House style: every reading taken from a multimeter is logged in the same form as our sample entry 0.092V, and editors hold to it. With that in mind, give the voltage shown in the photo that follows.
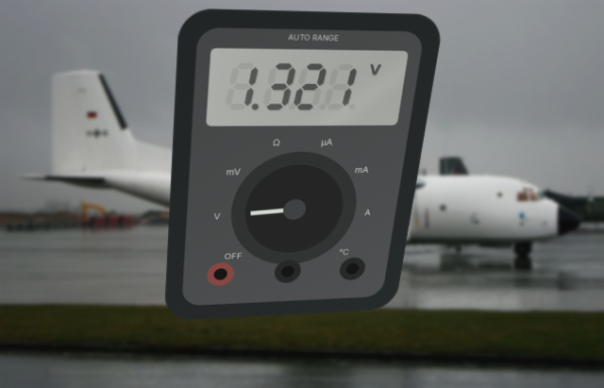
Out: 1.321V
